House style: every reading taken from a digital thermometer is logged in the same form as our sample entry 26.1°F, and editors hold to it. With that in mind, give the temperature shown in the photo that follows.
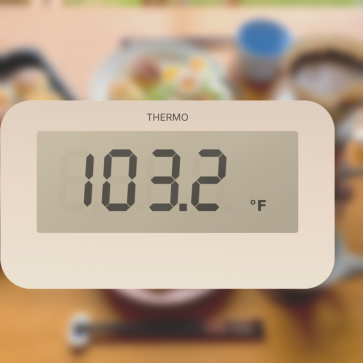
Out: 103.2°F
